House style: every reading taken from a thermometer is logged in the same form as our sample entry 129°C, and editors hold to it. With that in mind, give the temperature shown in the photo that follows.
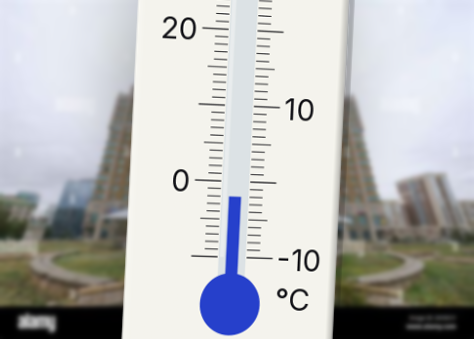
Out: -2°C
